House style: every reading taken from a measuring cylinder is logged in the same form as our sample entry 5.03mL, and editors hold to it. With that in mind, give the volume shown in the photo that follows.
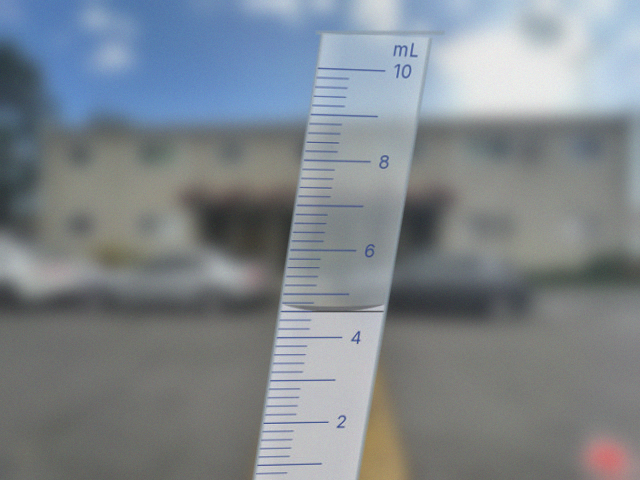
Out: 4.6mL
